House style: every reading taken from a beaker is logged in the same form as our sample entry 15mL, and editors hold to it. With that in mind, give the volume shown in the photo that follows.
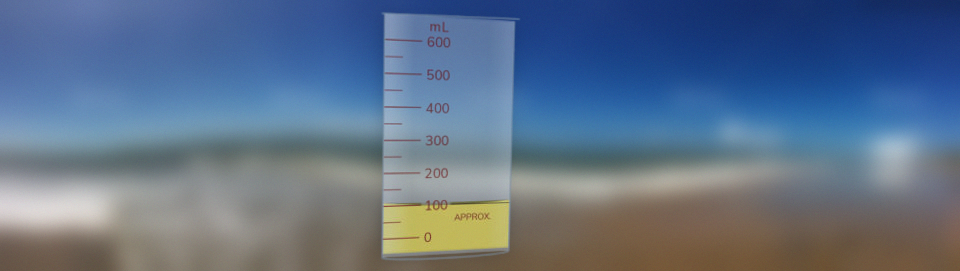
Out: 100mL
